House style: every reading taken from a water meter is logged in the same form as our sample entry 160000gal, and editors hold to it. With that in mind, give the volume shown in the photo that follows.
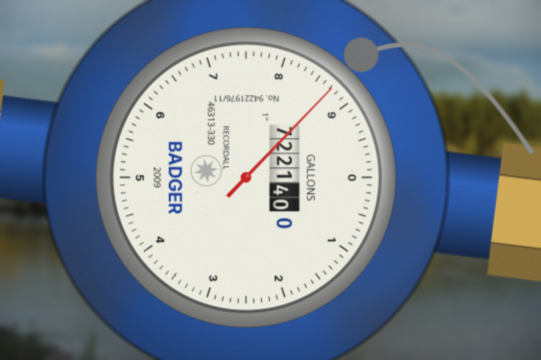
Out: 7221398.7gal
